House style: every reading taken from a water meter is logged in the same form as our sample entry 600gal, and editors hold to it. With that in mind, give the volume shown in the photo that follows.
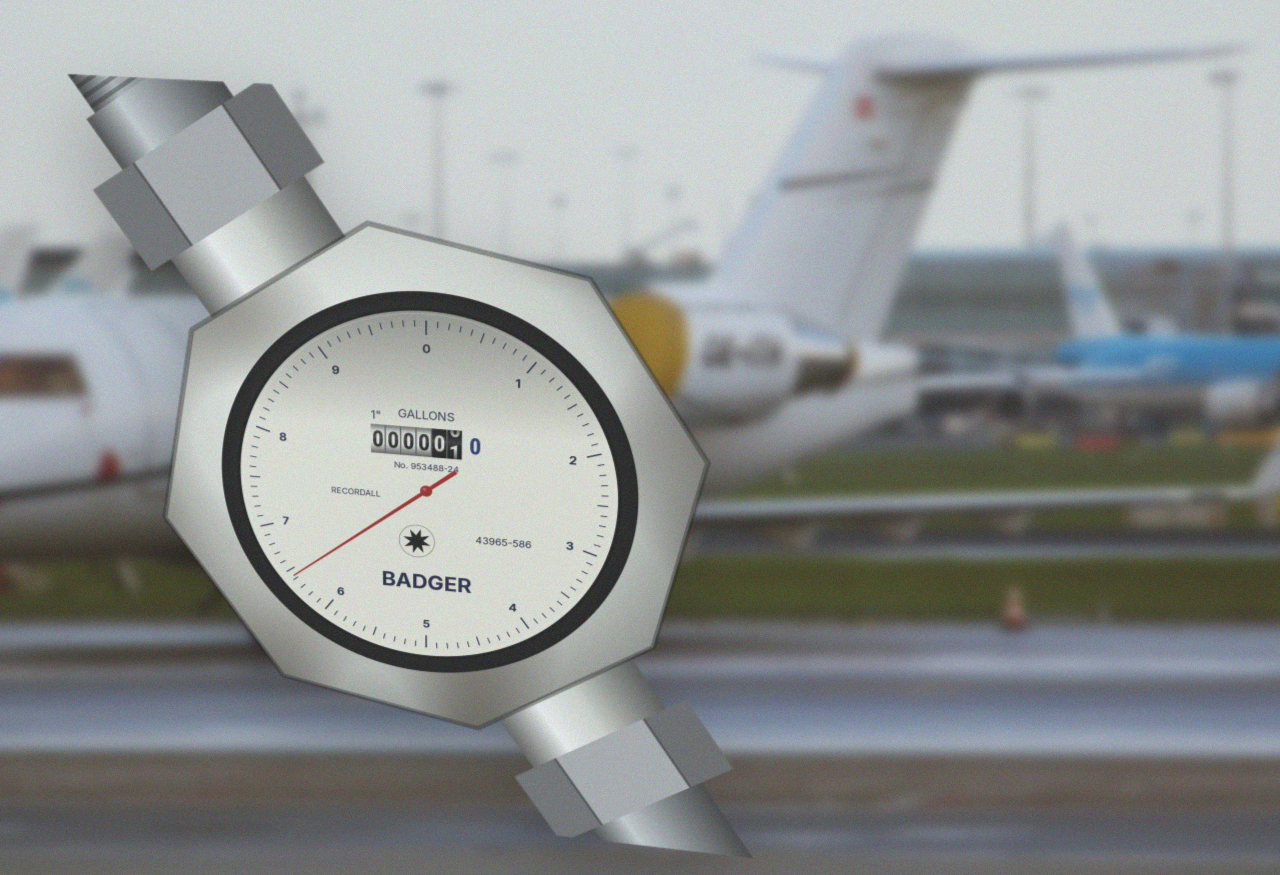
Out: 6.4gal
